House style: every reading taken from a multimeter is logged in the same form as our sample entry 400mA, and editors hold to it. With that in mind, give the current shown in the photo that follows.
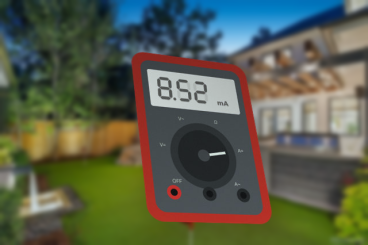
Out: 8.52mA
